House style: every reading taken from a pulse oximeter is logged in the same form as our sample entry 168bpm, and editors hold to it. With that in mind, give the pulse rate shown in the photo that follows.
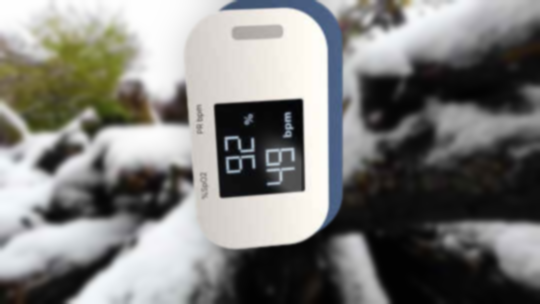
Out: 49bpm
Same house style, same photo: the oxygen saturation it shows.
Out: 92%
